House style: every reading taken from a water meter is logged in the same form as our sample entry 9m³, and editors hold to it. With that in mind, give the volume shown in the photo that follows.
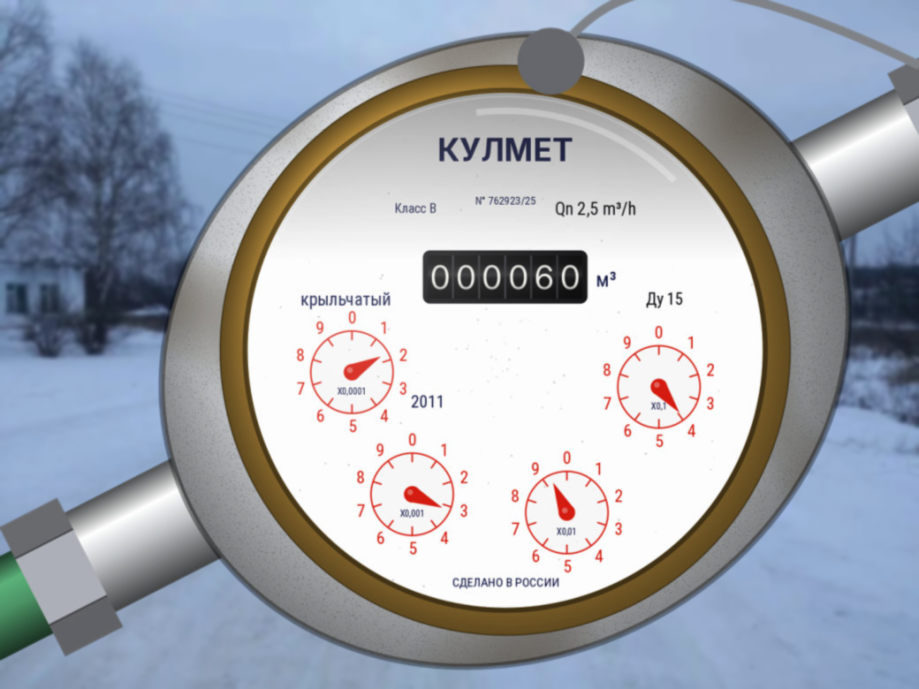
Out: 60.3931m³
